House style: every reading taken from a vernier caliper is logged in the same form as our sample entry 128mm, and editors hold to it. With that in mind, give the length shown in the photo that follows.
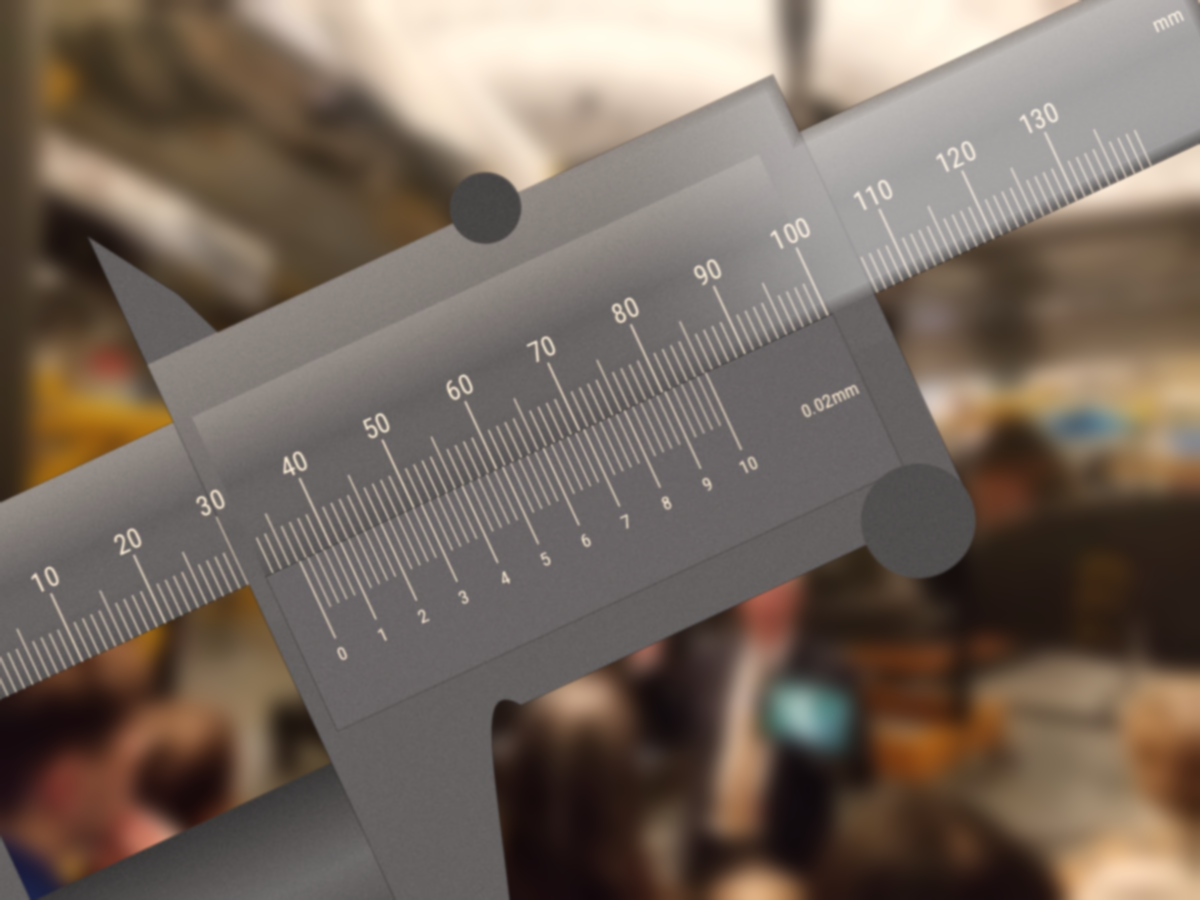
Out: 36.2mm
